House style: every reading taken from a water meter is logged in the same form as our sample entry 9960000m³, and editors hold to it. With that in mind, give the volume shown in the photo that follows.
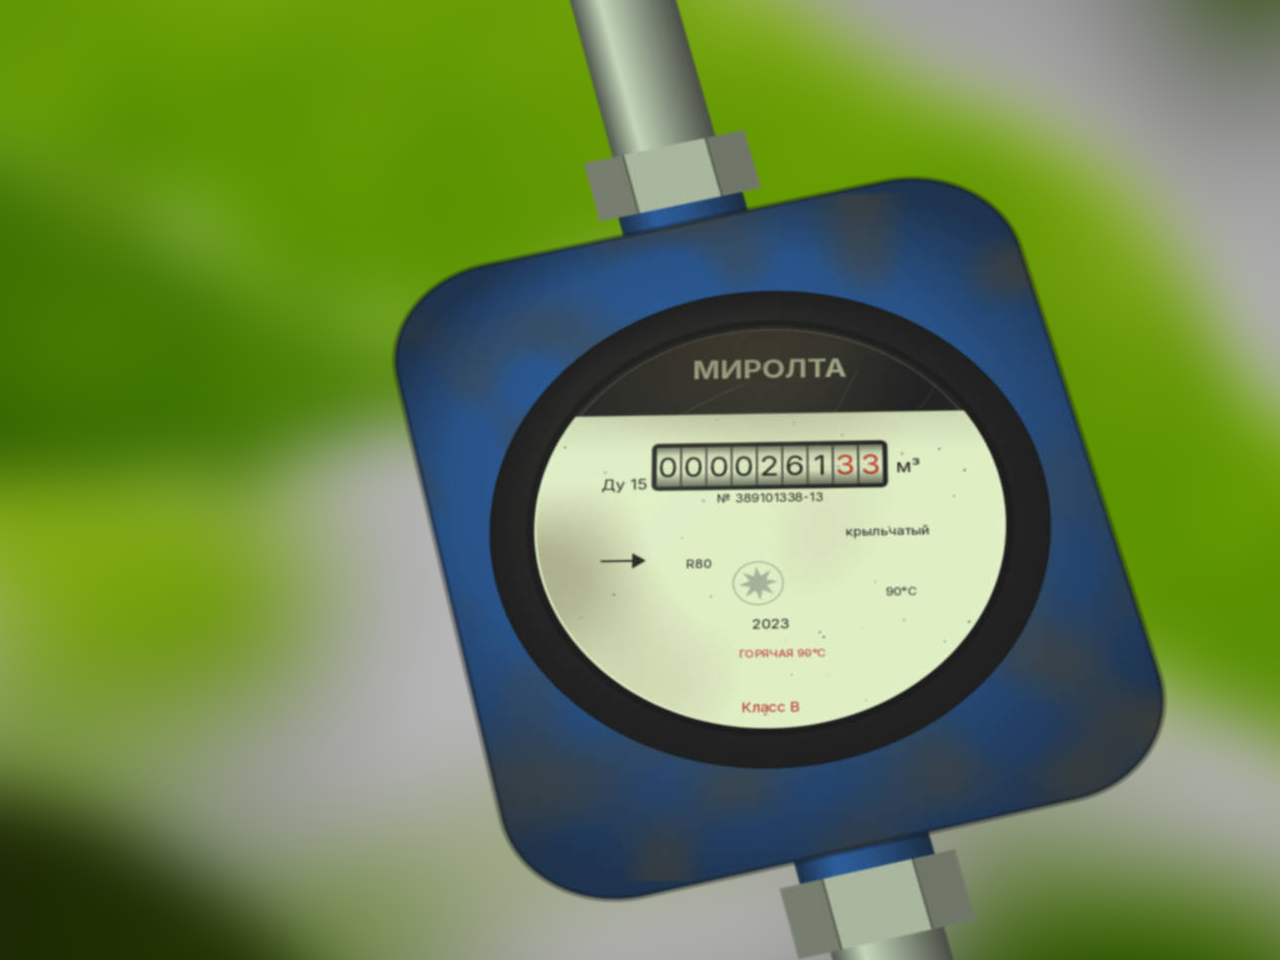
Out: 261.33m³
